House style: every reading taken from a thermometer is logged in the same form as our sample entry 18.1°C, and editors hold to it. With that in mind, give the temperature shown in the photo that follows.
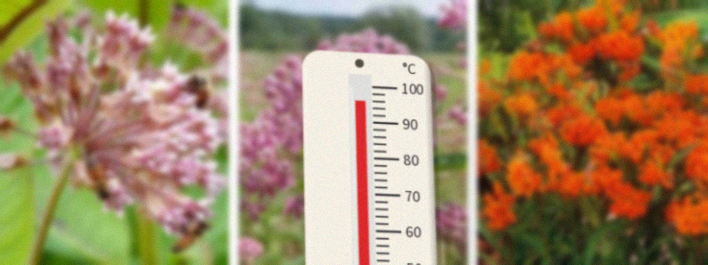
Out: 96°C
